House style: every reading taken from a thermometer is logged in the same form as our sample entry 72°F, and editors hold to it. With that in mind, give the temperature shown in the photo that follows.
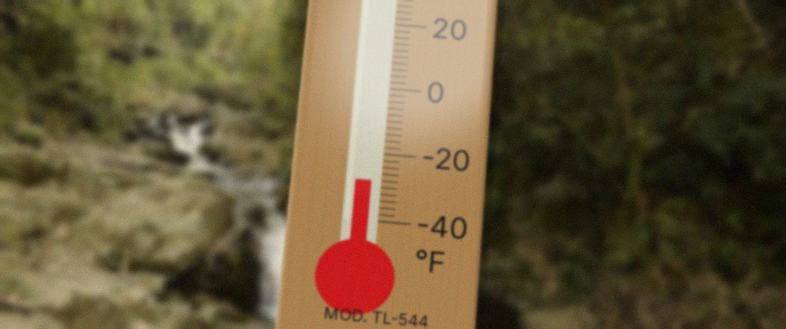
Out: -28°F
